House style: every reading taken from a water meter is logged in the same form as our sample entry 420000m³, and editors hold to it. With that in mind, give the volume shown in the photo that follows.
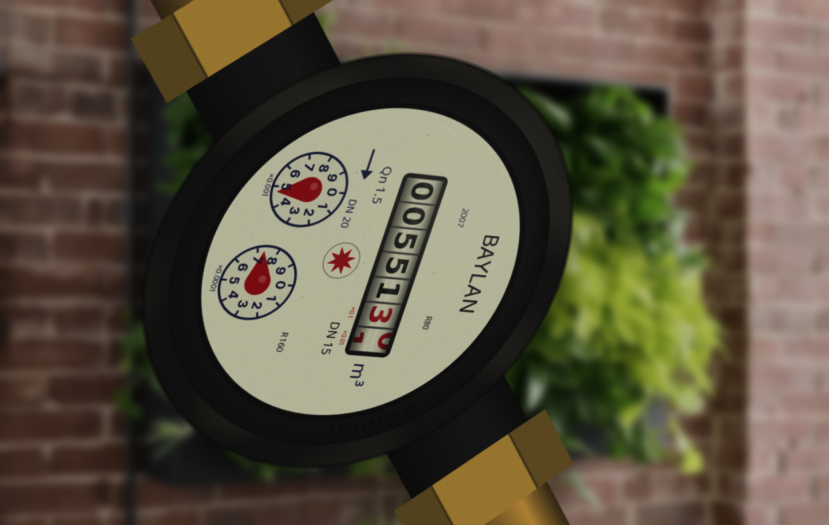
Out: 551.3047m³
